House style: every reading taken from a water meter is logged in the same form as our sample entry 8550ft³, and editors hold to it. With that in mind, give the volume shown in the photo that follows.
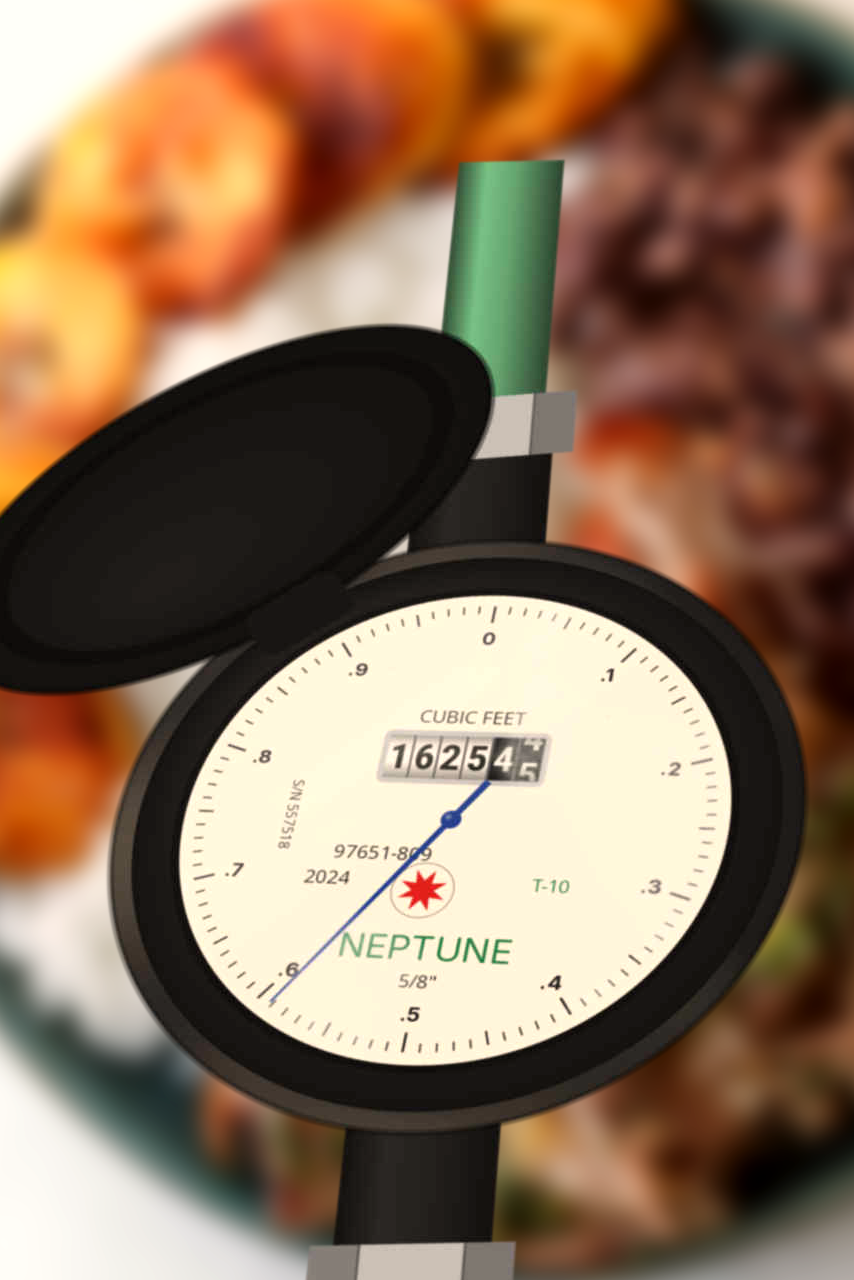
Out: 162544.59ft³
